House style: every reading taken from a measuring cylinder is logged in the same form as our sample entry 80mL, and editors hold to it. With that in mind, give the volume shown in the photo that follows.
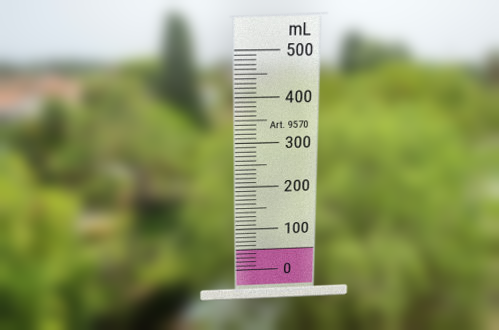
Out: 50mL
